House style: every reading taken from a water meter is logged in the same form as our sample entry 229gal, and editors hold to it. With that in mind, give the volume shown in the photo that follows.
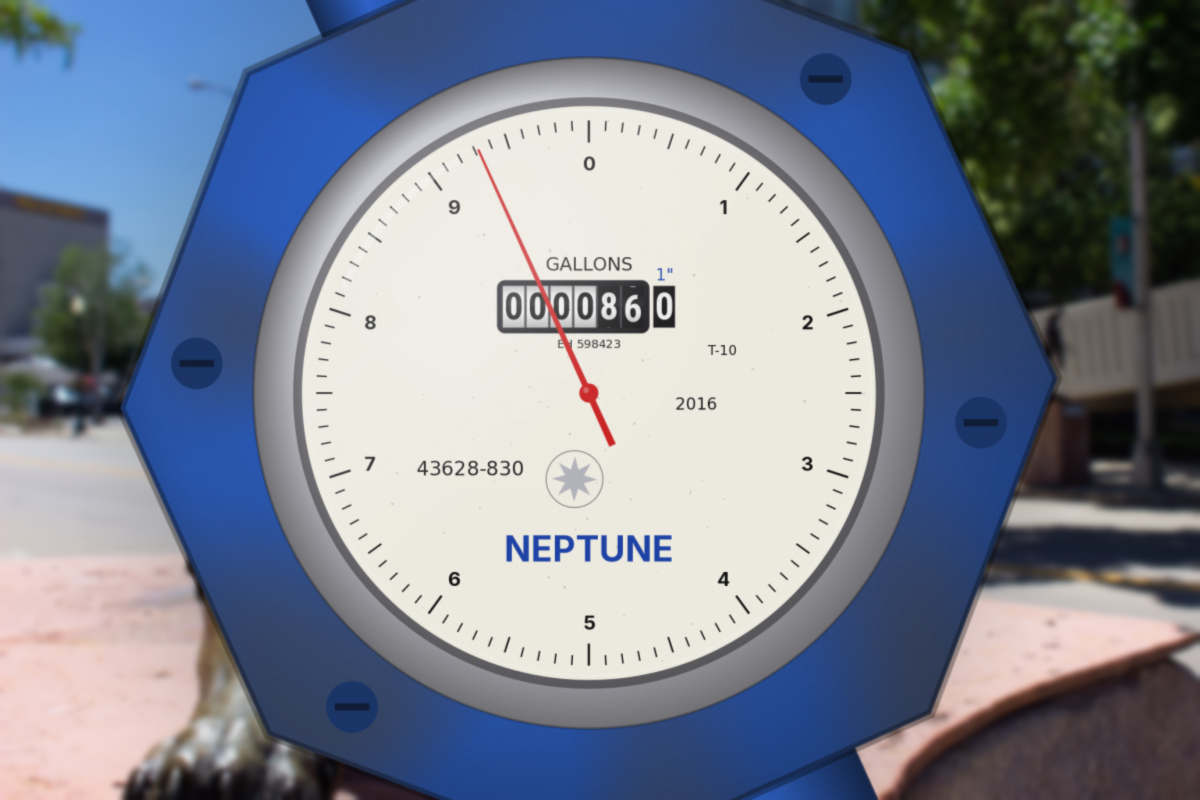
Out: 859.3gal
